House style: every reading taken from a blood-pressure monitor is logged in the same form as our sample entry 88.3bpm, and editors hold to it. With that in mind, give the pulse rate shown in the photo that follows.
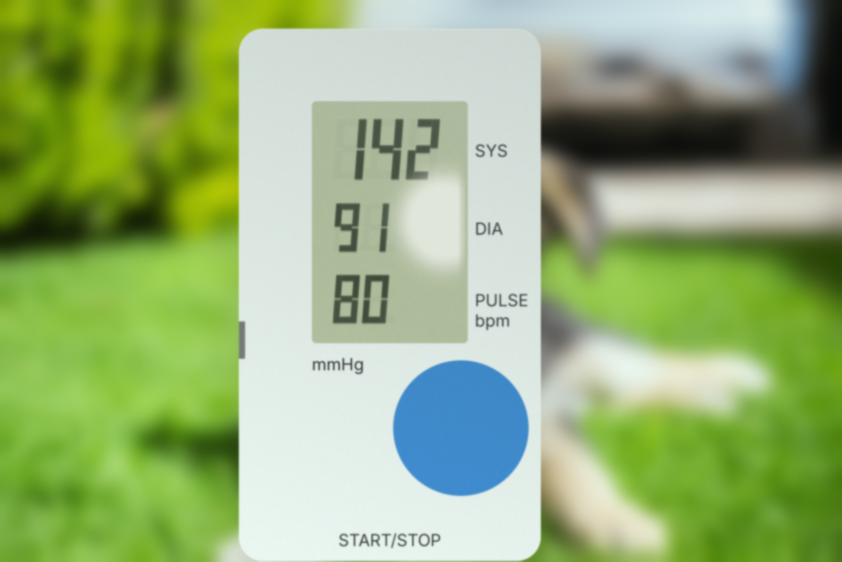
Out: 80bpm
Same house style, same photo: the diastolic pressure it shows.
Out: 91mmHg
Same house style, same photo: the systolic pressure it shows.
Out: 142mmHg
